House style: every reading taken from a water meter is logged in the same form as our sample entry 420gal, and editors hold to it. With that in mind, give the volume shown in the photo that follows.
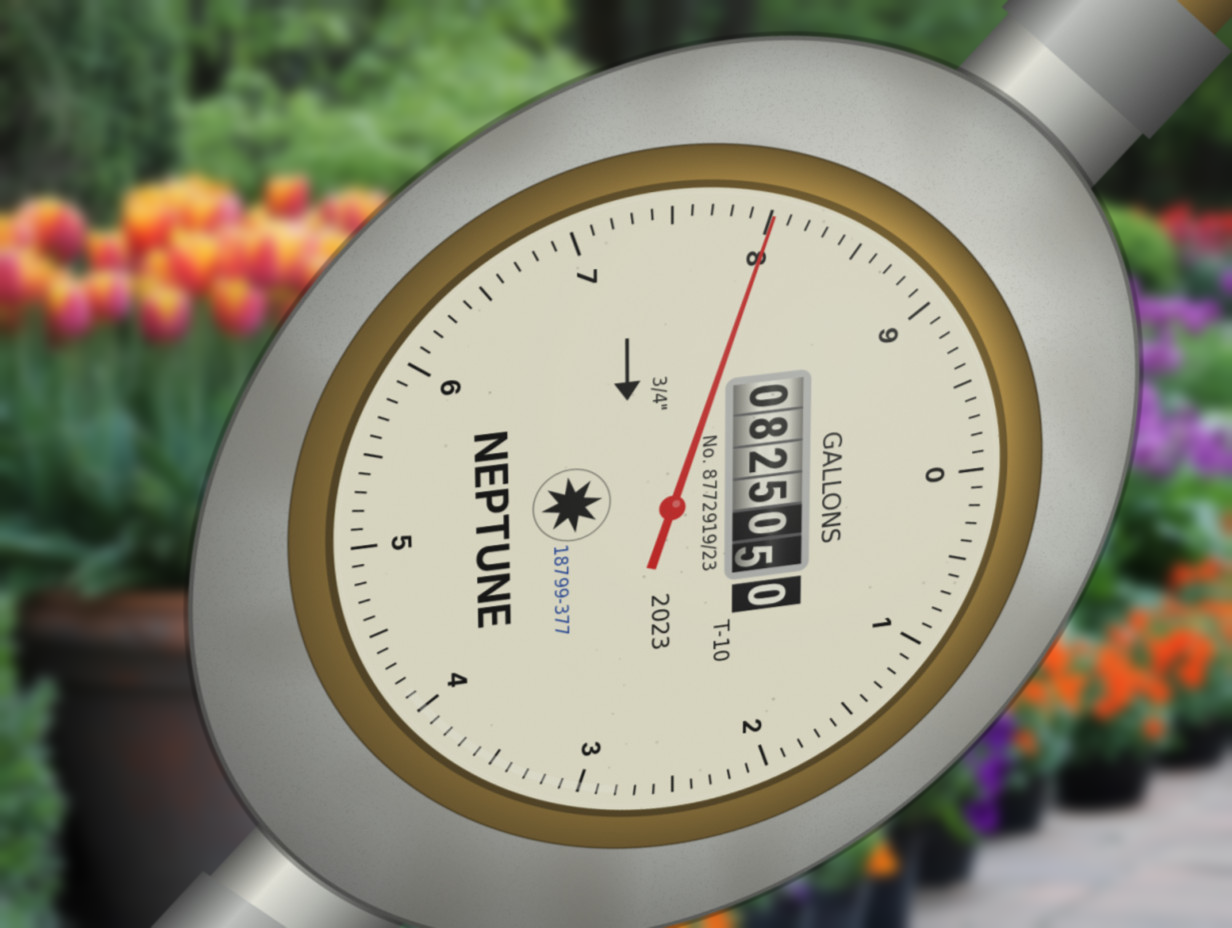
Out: 825048.0gal
